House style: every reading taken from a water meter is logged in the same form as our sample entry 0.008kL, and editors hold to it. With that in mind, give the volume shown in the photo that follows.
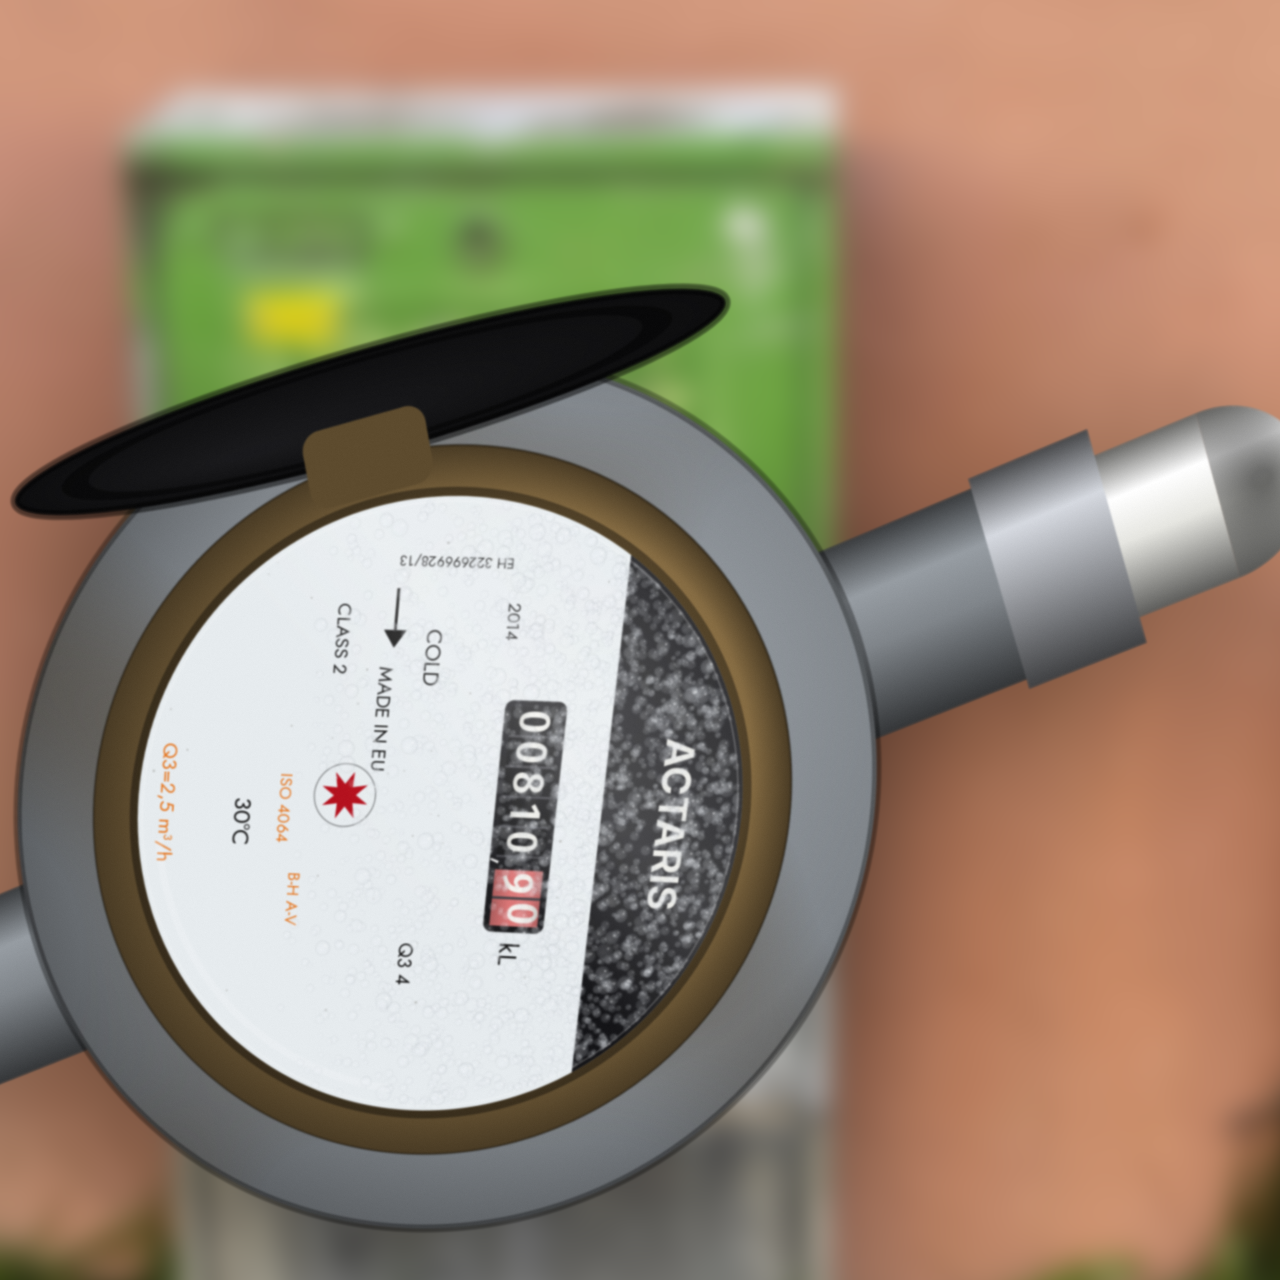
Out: 810.90kL
